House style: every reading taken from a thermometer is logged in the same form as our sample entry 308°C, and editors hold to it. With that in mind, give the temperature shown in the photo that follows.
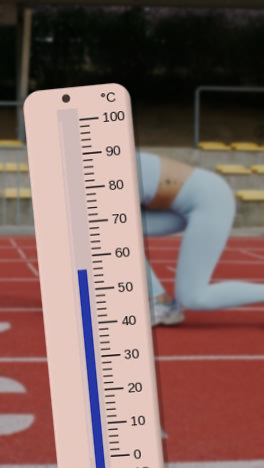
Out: 56°C
